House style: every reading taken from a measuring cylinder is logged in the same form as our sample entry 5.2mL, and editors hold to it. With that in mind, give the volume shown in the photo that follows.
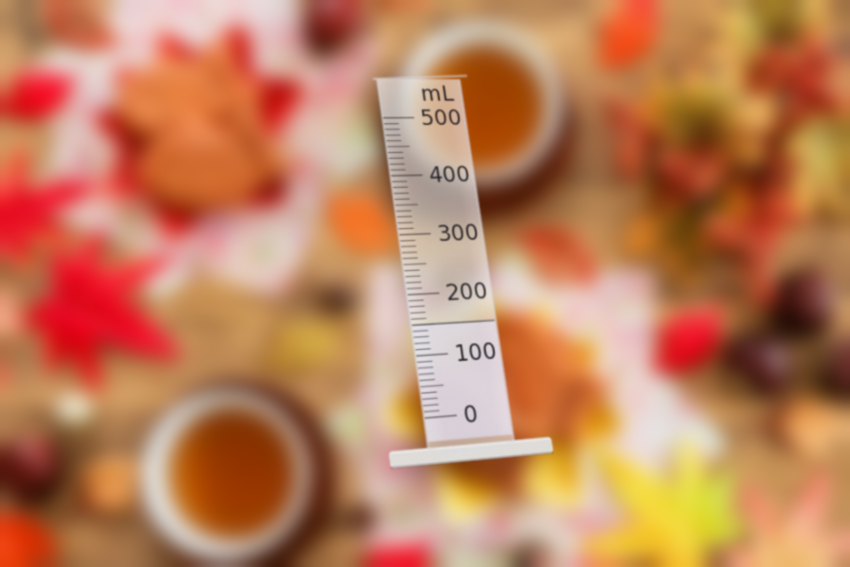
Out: 150mL
